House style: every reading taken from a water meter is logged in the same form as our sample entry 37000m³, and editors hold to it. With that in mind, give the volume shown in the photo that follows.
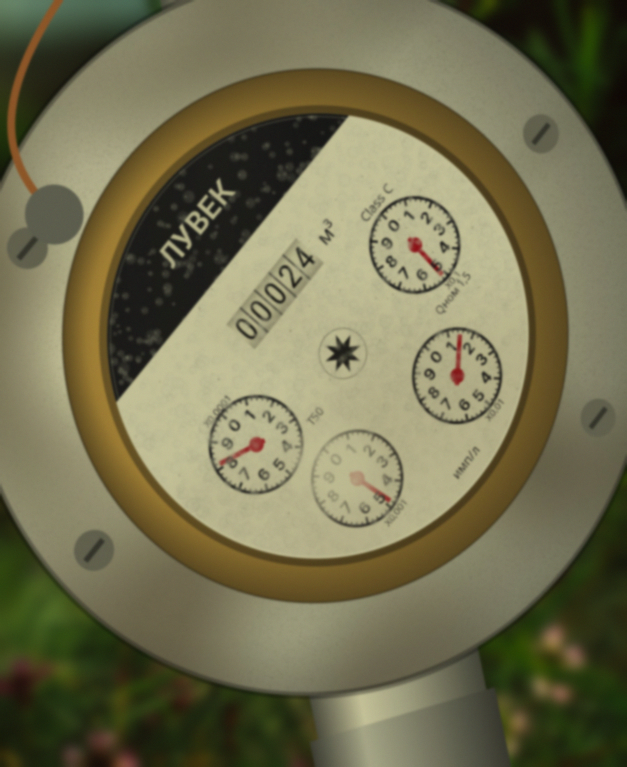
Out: 24.5148m³
